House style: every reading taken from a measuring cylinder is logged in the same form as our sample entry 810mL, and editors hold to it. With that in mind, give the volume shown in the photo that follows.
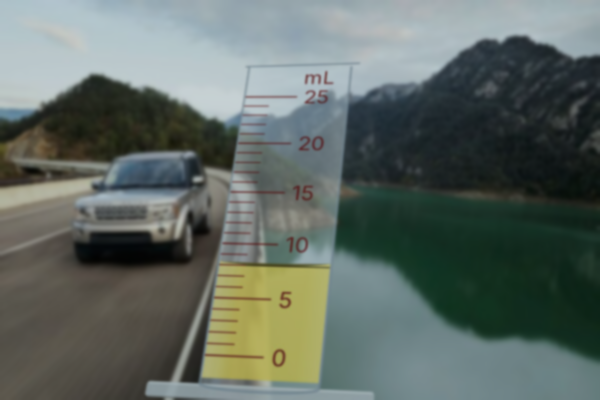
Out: 8mL
